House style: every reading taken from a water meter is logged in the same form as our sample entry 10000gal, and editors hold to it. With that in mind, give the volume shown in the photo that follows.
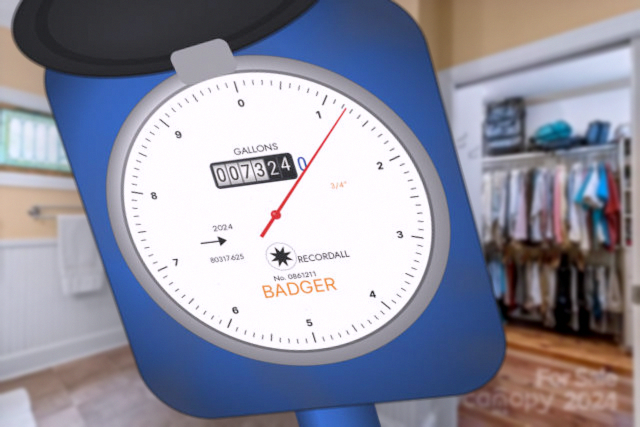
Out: 73241.2gal
